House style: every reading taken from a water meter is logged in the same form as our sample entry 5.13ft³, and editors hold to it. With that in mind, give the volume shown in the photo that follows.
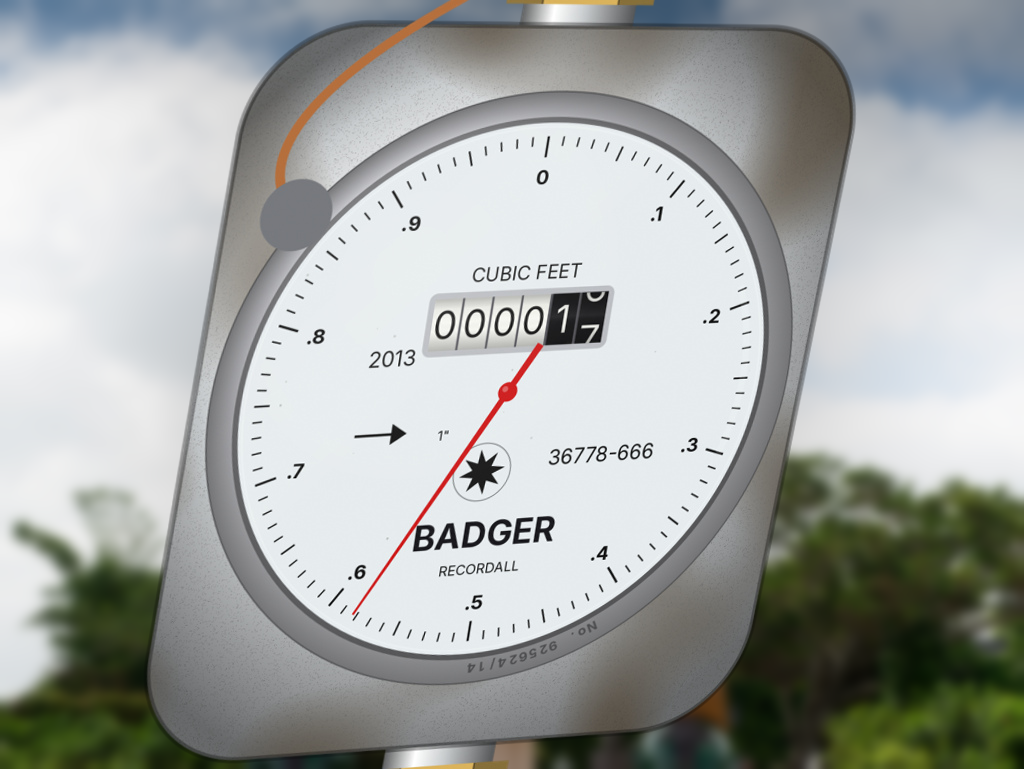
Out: 16.58ft³
